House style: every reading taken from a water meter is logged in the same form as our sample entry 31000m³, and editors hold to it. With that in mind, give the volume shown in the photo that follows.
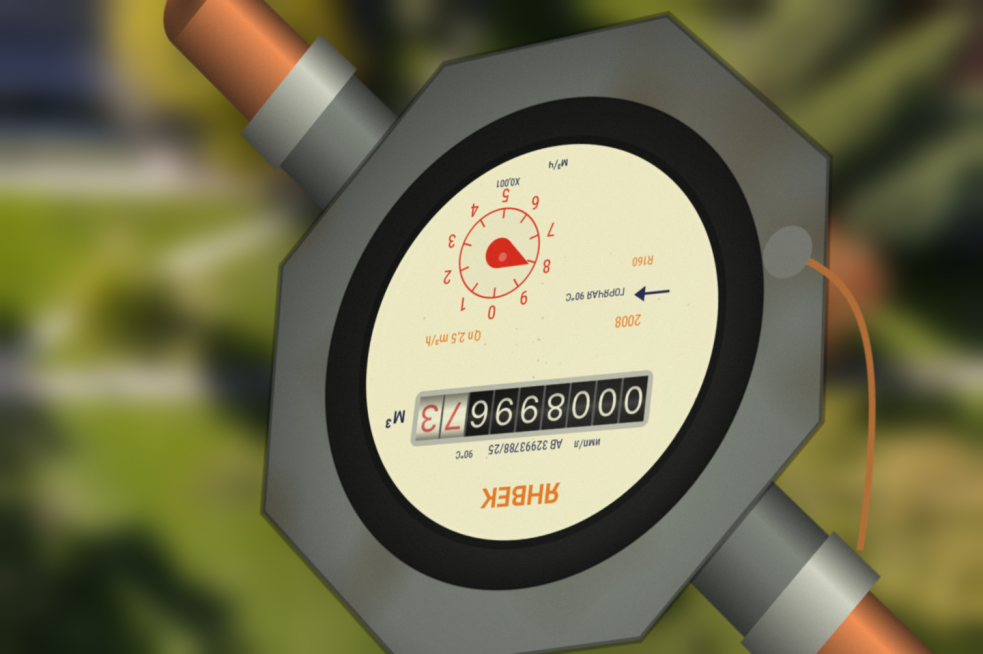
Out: 8996.738m³
